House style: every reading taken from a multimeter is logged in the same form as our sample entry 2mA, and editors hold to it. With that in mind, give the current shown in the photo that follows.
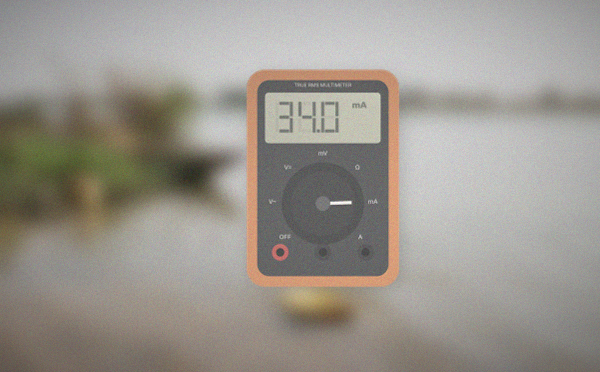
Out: 34.0mA
